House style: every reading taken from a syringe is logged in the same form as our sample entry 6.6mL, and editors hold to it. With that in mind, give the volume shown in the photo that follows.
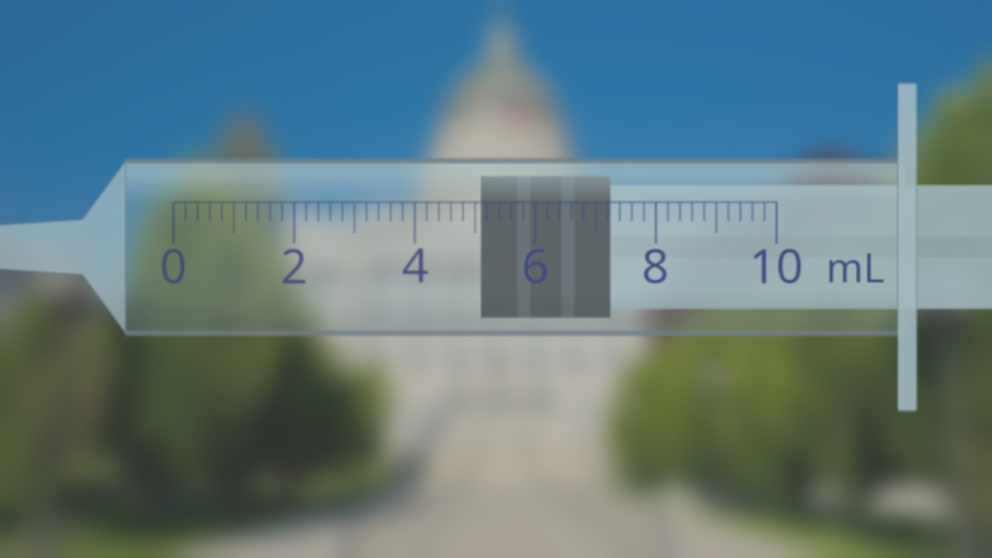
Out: 5.1mL
